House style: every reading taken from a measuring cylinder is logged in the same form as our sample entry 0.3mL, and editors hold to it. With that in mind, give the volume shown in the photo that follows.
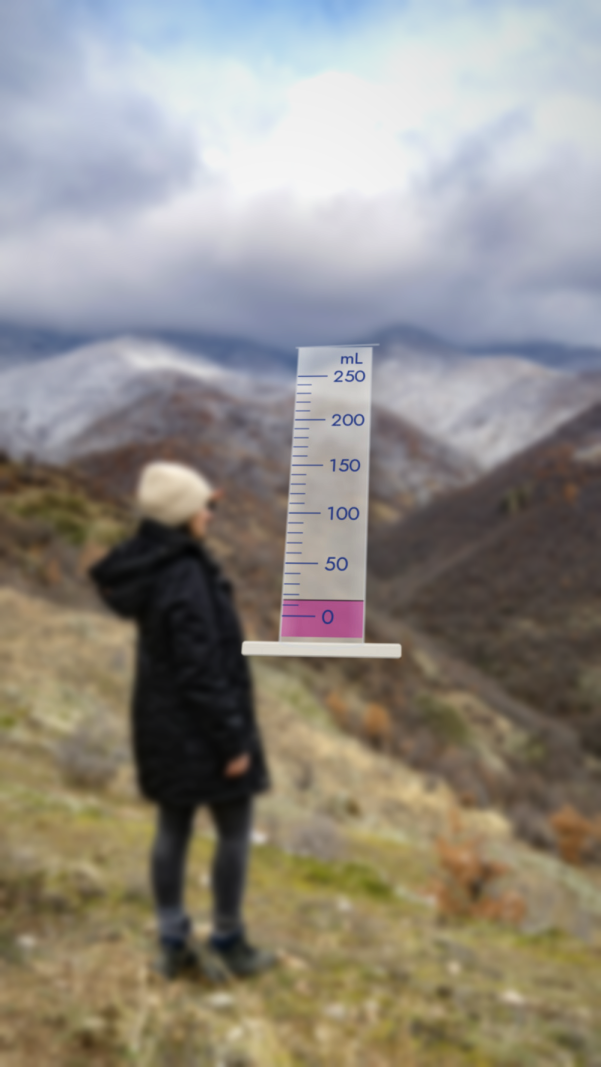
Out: 15mL
